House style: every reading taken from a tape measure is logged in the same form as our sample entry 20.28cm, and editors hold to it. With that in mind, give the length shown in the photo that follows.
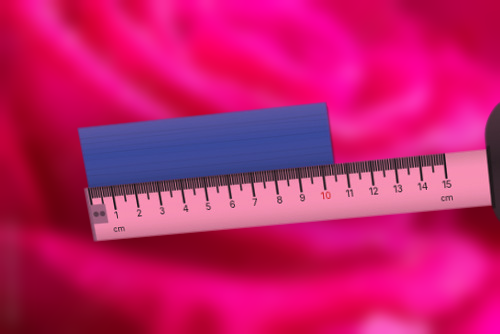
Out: 10.5cm
